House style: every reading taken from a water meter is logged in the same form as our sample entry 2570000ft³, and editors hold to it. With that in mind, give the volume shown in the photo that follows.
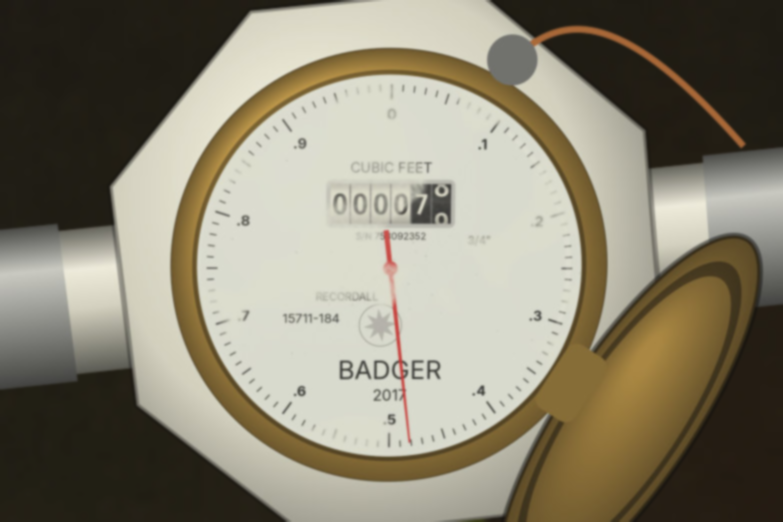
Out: 78.48ft³
